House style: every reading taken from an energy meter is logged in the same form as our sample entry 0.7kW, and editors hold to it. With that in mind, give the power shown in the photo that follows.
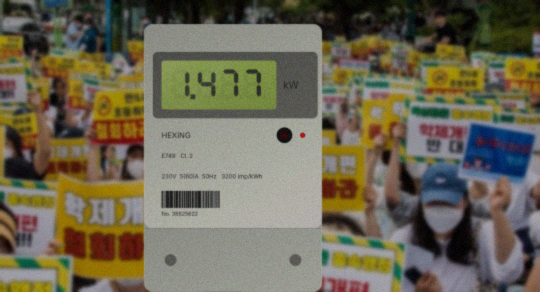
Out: 1.477kW
